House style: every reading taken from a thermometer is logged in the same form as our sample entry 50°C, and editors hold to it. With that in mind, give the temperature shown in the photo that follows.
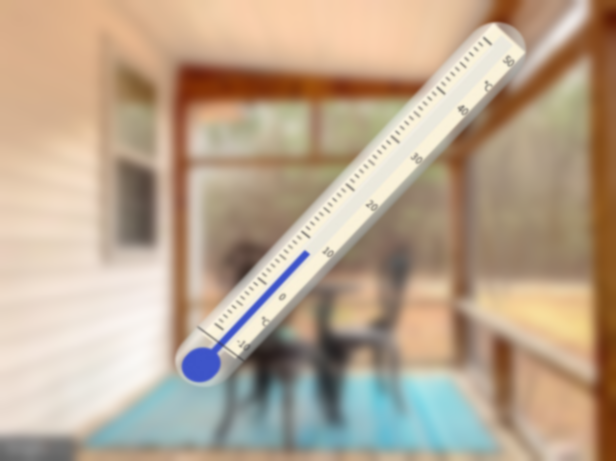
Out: 8°C
